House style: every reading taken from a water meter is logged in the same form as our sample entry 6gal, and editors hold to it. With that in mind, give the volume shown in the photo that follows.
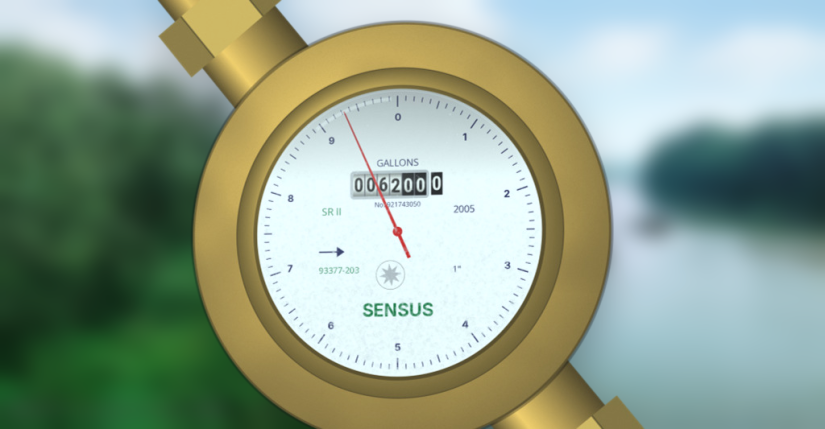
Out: 61999.3gal
